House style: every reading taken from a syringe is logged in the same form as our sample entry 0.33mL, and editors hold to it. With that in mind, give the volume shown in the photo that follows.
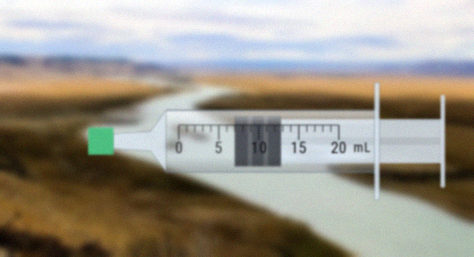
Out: 7mL
